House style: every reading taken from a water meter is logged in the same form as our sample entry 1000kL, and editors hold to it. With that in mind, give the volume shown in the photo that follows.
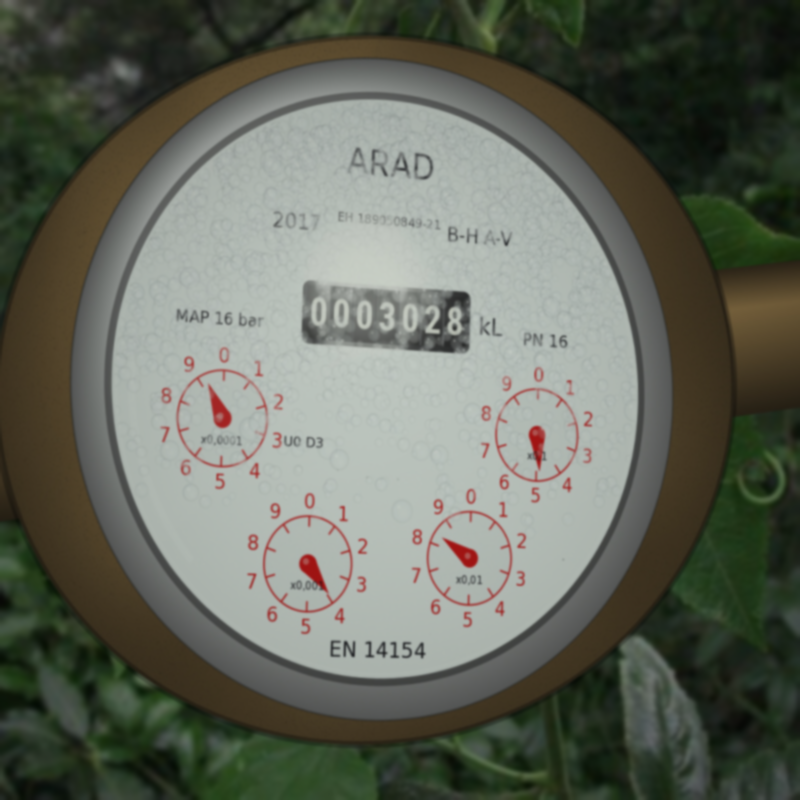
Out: 3028.4839kL
